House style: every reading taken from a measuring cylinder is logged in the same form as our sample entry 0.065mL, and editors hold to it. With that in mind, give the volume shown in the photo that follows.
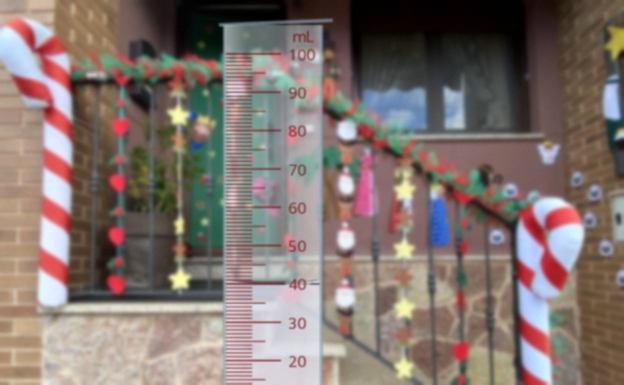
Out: 40mL
